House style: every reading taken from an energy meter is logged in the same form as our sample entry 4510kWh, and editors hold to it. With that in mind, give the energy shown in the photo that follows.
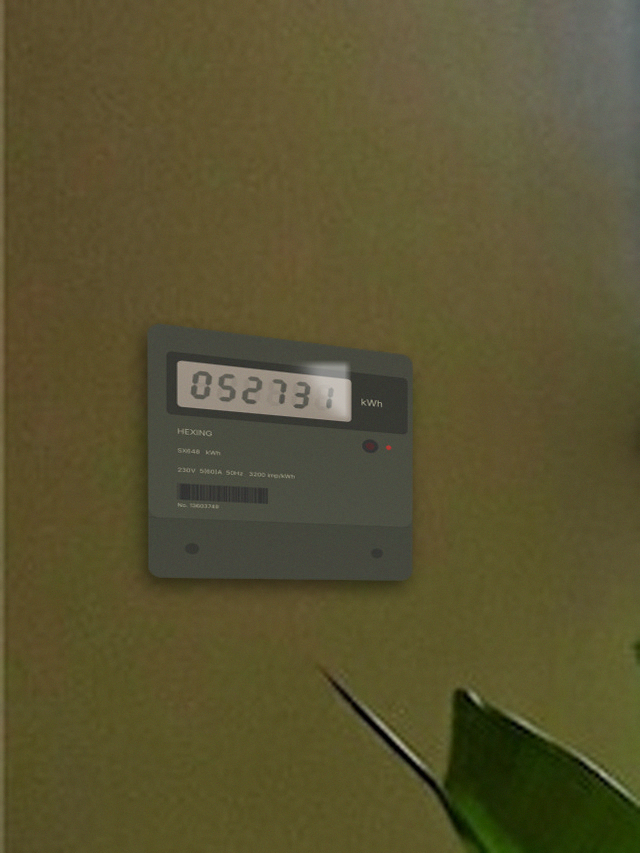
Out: 52731kWh
